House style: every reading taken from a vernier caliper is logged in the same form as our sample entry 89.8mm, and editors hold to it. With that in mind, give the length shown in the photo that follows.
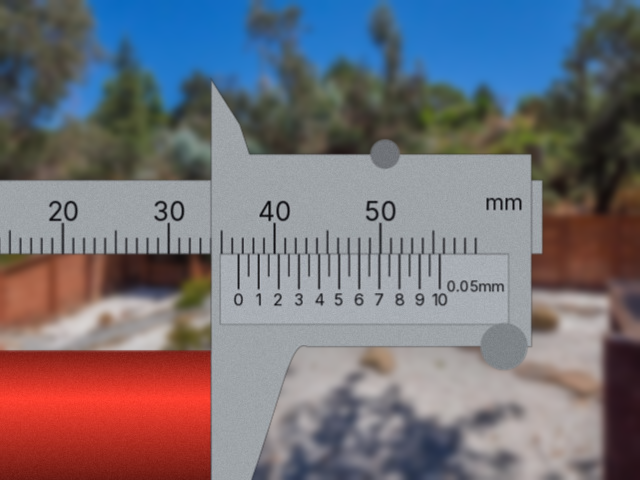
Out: 36.6mm
